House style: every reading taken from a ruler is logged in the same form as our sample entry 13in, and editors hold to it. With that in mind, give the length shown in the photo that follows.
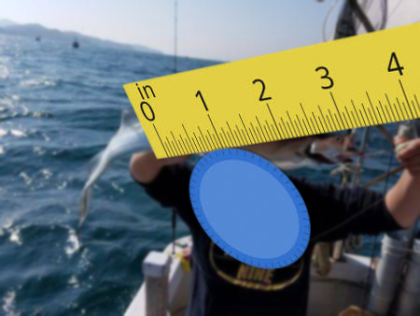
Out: 1.9375in
